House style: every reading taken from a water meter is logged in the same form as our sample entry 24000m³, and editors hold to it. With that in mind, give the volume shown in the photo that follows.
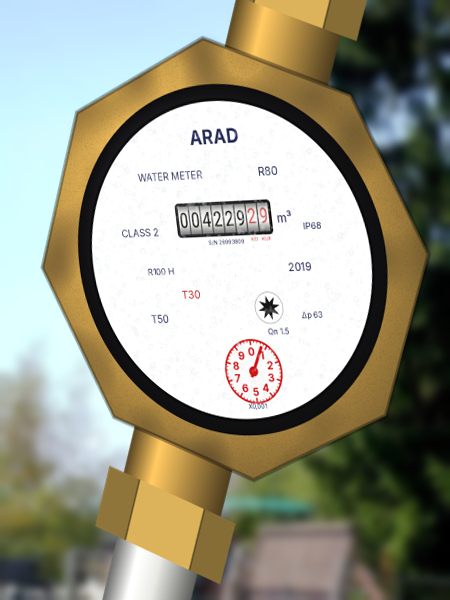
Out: 4229.290m³
